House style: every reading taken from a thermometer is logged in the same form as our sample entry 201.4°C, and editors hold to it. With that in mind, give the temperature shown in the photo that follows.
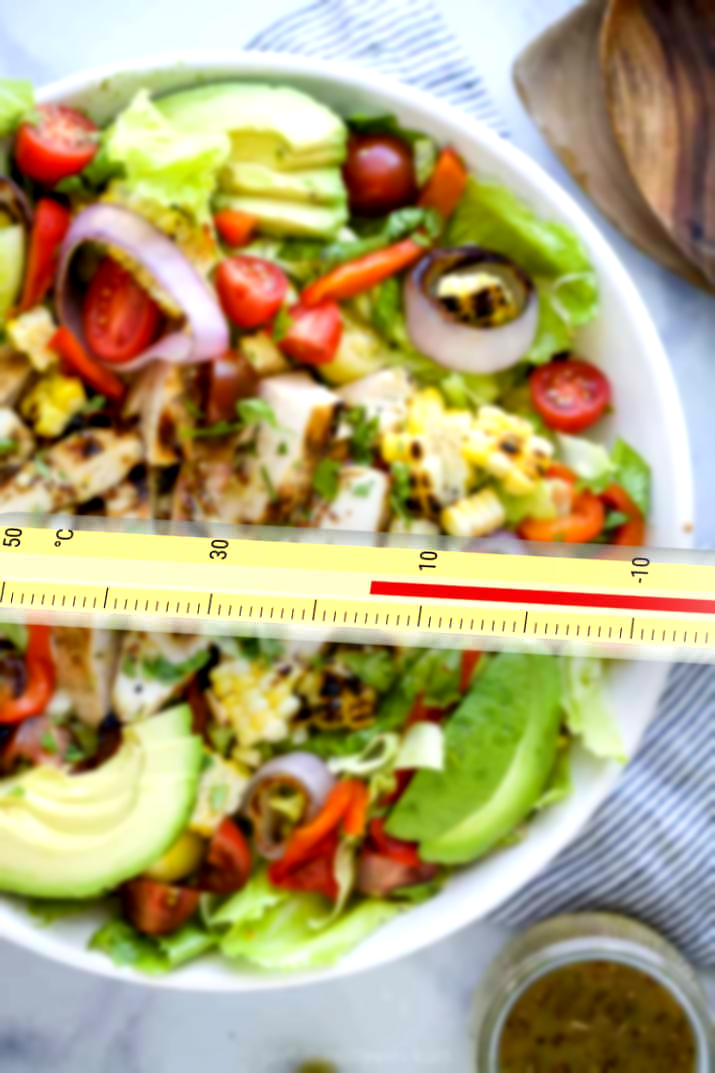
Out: 15°C
